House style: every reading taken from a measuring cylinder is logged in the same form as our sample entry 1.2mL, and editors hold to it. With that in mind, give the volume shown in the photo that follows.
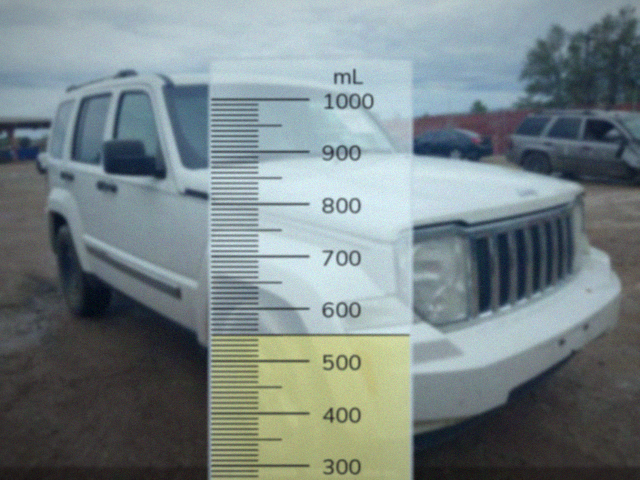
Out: 550mL
